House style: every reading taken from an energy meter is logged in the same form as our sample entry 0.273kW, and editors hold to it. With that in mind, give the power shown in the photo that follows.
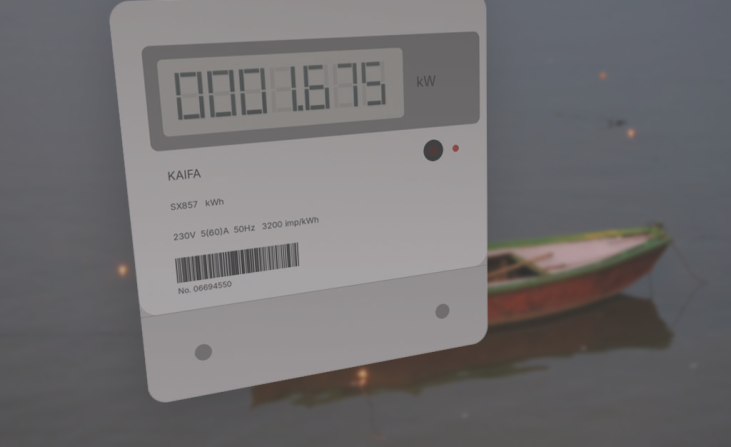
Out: 1.675kW
